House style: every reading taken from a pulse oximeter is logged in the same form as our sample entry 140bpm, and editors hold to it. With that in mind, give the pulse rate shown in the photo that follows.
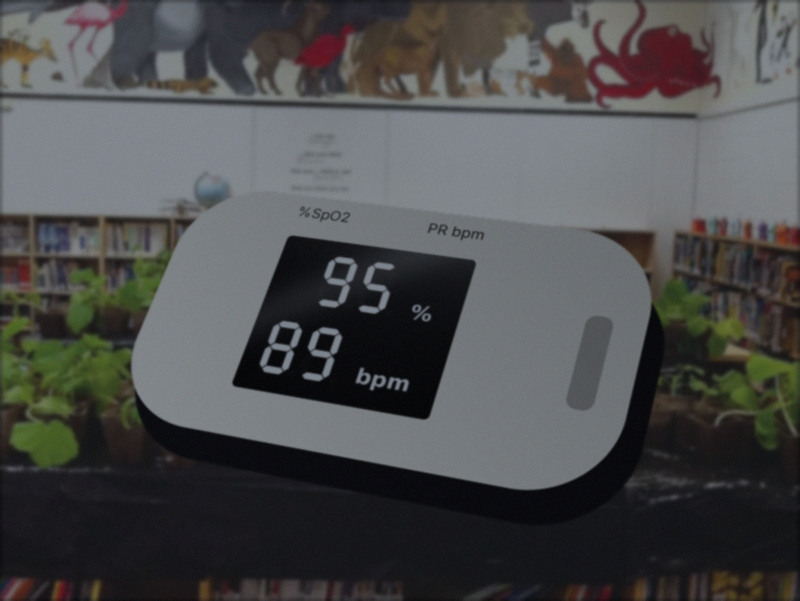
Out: 89bpm
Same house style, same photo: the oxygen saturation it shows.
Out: 95%
